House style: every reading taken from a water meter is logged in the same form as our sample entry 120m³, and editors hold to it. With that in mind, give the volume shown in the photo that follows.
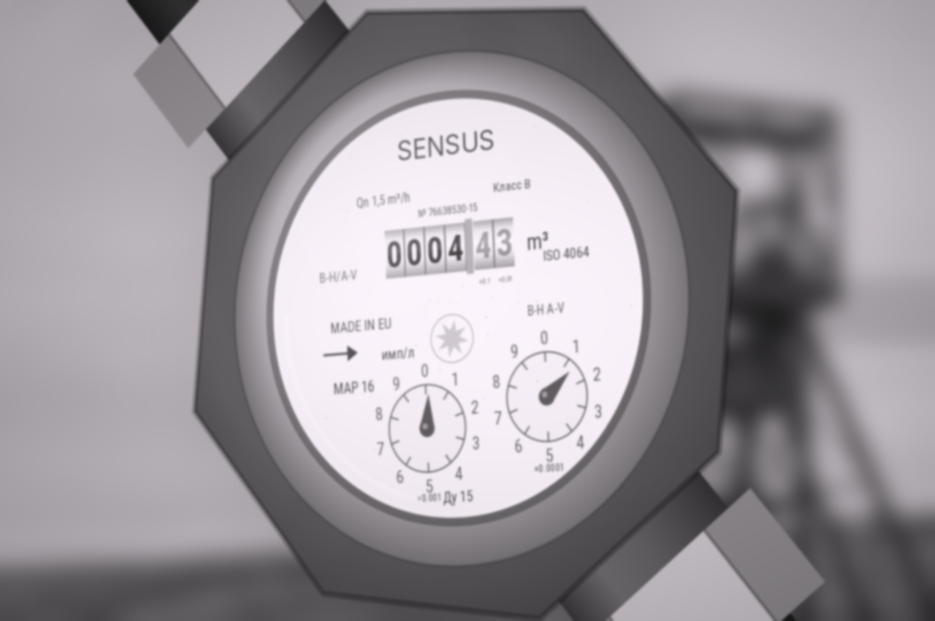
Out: 4.4301m³
